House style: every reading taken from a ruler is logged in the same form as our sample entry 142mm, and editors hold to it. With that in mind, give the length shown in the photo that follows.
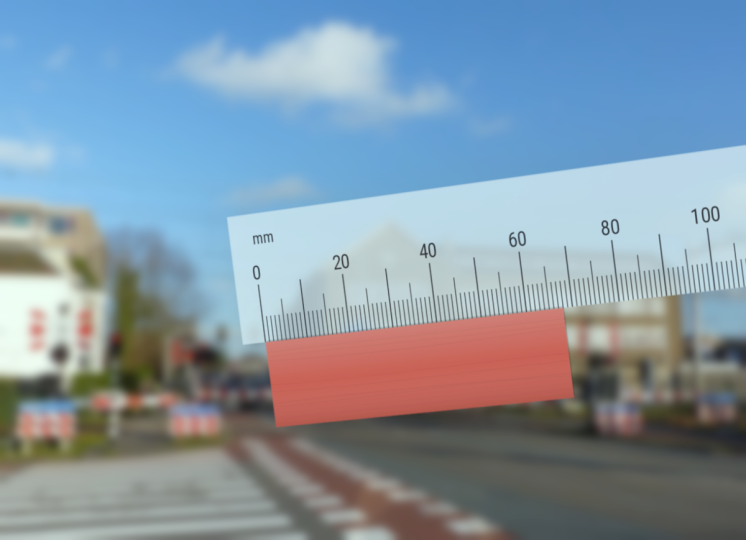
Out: 68mm
